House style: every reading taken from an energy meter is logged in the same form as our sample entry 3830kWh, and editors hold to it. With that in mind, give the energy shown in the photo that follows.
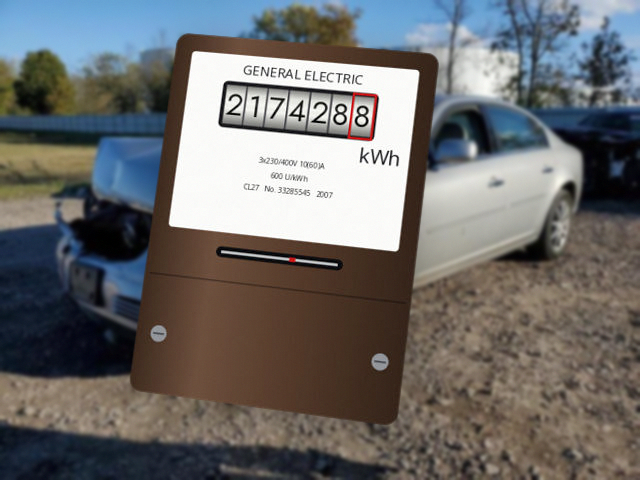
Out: 217428.8kWh
